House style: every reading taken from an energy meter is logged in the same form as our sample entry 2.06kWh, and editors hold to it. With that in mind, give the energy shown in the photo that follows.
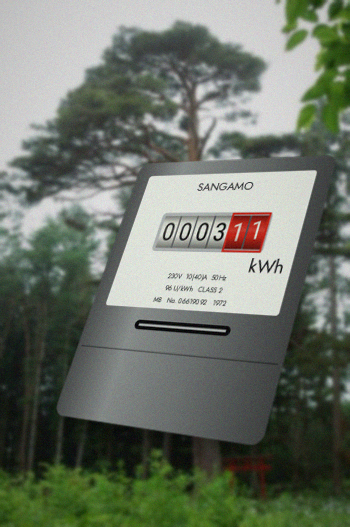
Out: 3.11kWh
